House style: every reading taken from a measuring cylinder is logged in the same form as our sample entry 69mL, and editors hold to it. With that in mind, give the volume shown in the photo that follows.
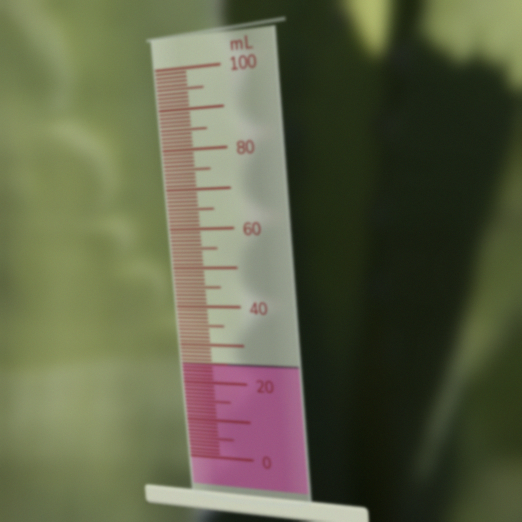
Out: 25mL
